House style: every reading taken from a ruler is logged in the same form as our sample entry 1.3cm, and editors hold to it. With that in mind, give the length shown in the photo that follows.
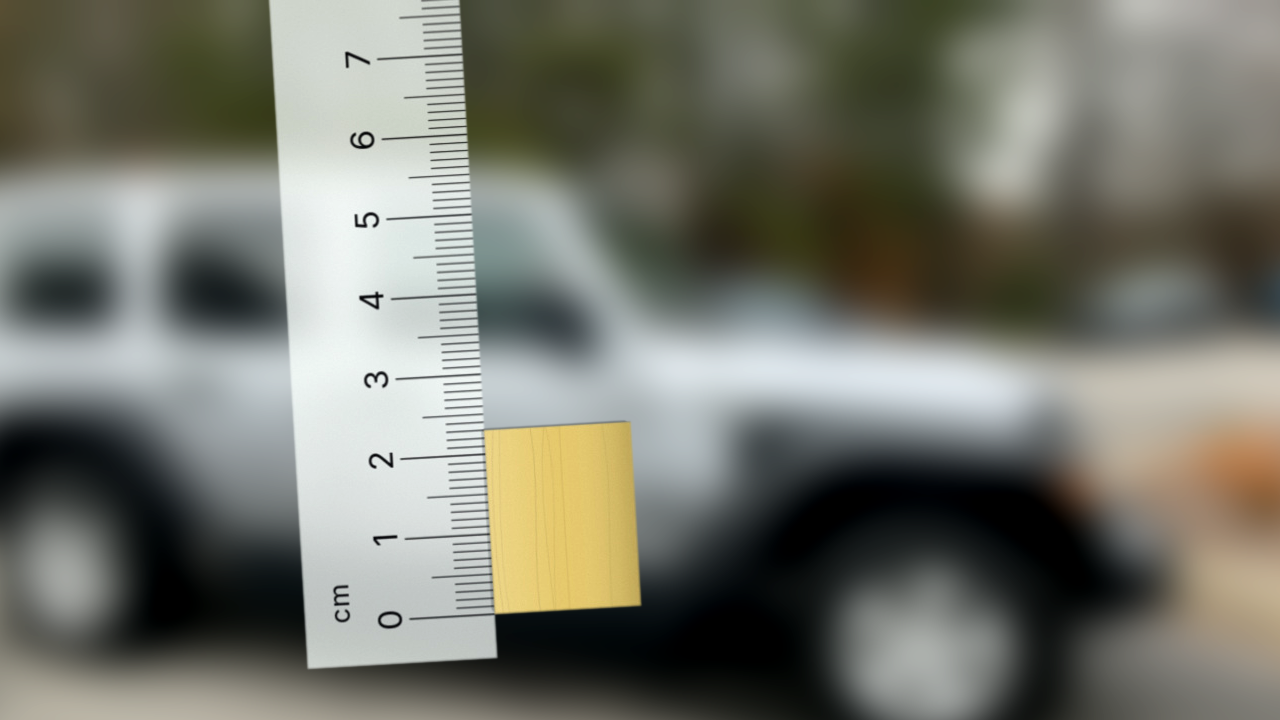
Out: 2.3cm
